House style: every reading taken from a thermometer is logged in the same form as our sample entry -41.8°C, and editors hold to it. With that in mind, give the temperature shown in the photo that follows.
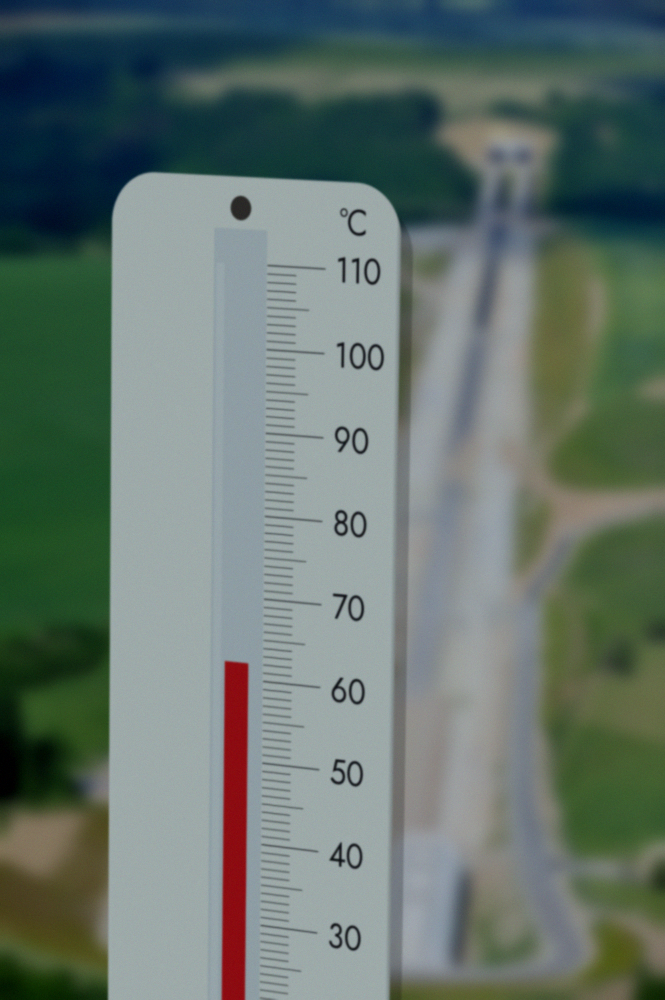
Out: 62°C
